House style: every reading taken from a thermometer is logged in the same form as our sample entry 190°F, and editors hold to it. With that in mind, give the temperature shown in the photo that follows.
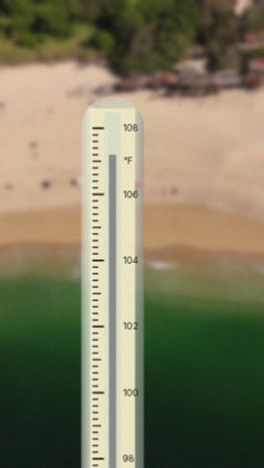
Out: 107.2°F
